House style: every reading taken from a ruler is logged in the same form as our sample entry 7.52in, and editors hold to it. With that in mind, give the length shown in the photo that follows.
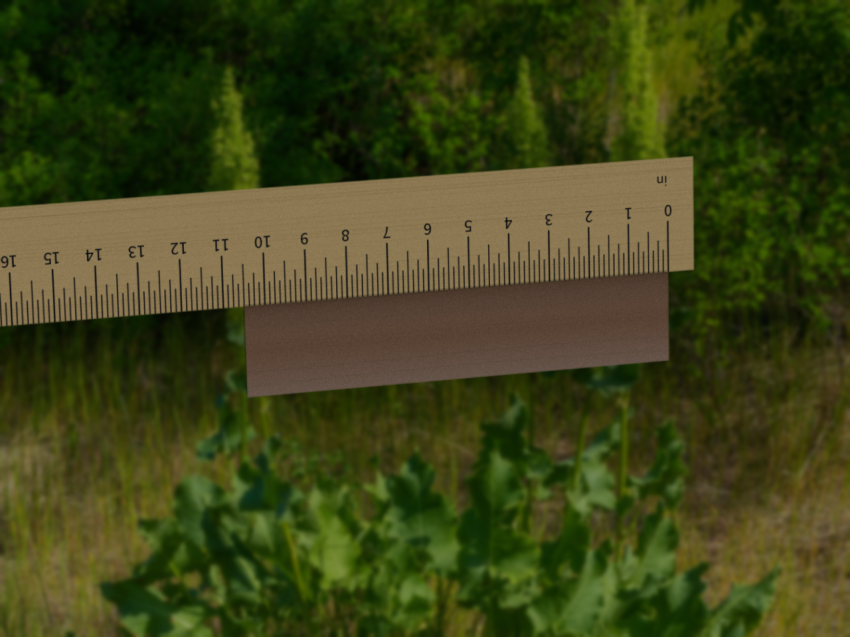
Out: 10.5in
